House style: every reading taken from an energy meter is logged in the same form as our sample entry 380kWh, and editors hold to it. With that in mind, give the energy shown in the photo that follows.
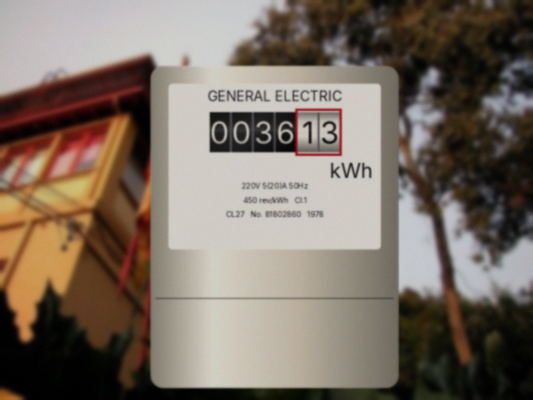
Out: 36.13kWh
